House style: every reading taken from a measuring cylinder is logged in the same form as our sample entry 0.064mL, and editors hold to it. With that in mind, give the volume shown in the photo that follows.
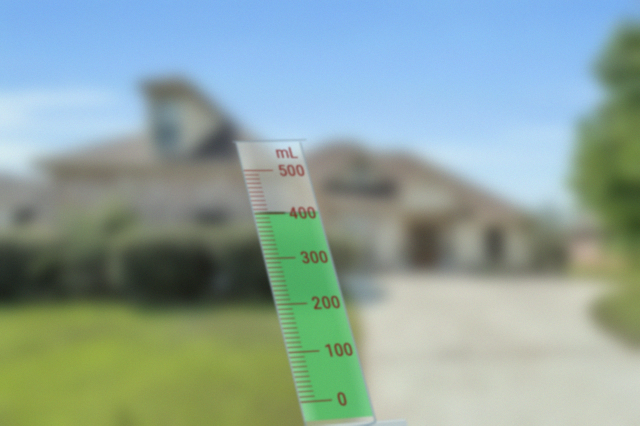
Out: 400mL
